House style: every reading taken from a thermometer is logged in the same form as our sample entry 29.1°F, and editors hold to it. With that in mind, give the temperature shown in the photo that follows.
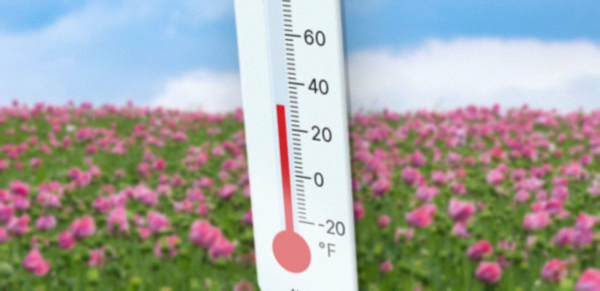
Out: 30°F
